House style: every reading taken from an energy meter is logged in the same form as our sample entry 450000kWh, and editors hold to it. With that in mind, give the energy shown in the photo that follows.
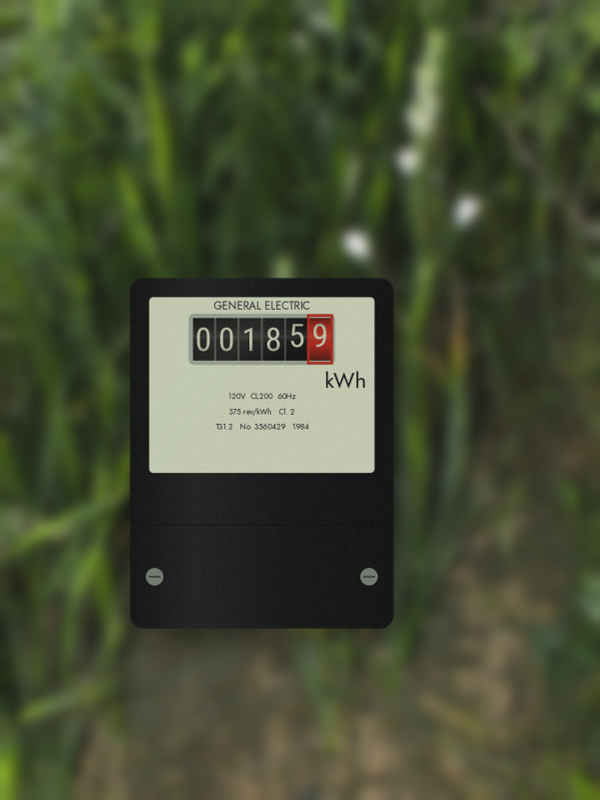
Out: 185.9kWh
